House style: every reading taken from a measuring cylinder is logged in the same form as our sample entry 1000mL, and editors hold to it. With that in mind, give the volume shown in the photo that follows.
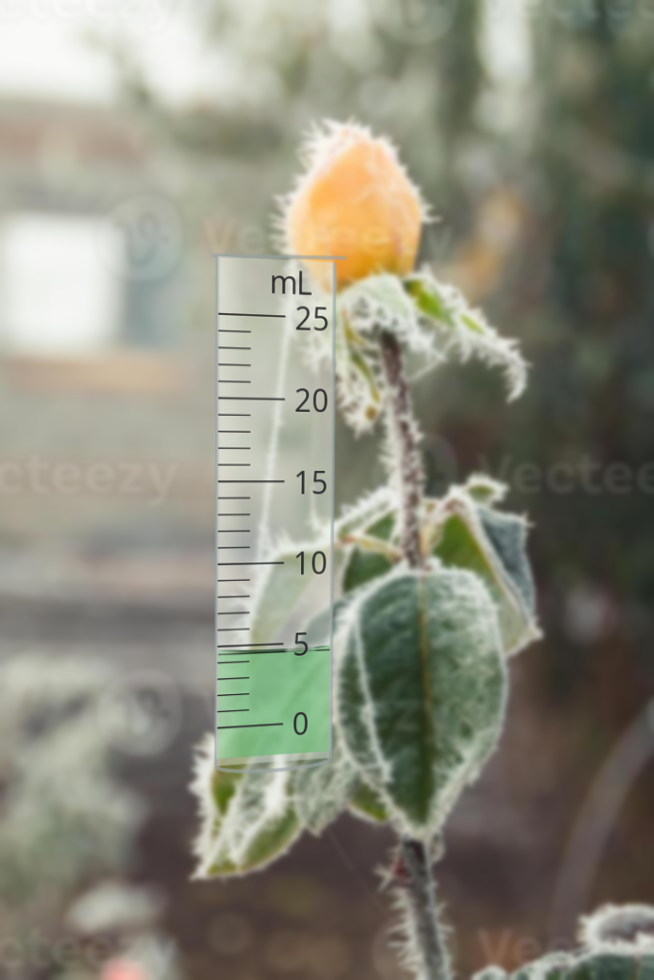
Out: 4.5mL
